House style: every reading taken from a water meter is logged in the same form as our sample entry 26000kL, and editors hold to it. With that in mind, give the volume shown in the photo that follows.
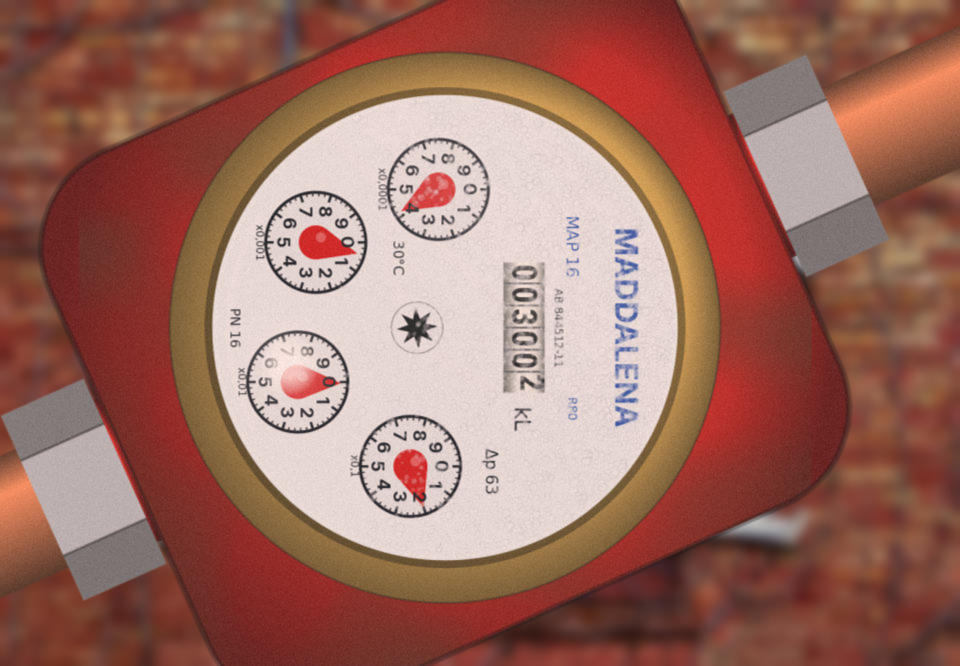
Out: 3002.2004kL
